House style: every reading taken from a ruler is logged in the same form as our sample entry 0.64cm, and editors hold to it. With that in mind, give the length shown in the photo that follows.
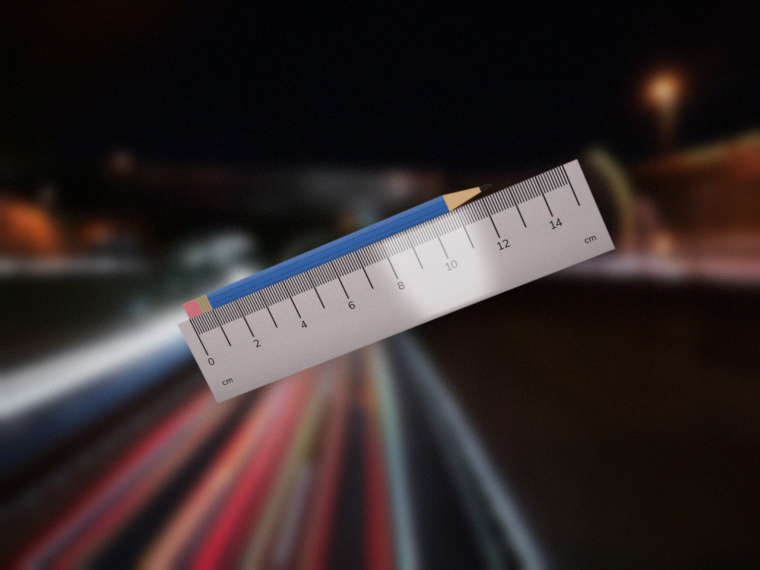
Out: 12.5cm
